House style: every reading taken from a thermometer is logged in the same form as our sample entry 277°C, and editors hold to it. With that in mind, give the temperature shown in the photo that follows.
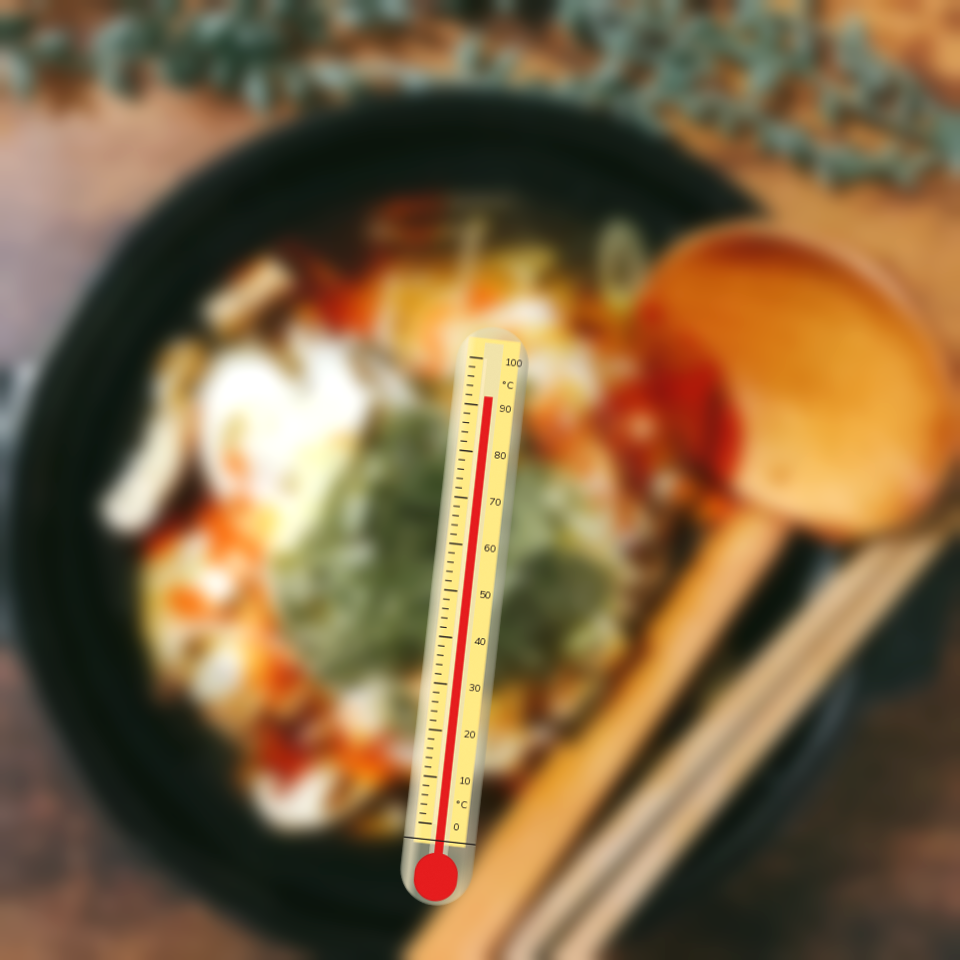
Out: 92°C
